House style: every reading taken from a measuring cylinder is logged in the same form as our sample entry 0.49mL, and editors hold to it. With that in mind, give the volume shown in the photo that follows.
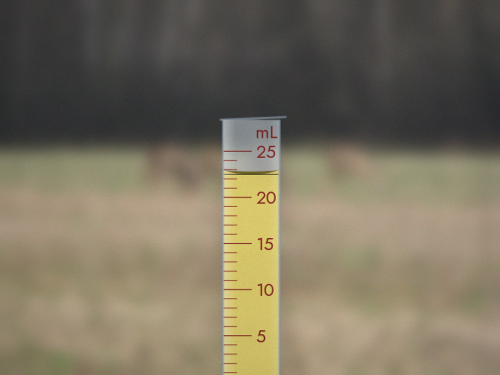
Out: 22.5mL
